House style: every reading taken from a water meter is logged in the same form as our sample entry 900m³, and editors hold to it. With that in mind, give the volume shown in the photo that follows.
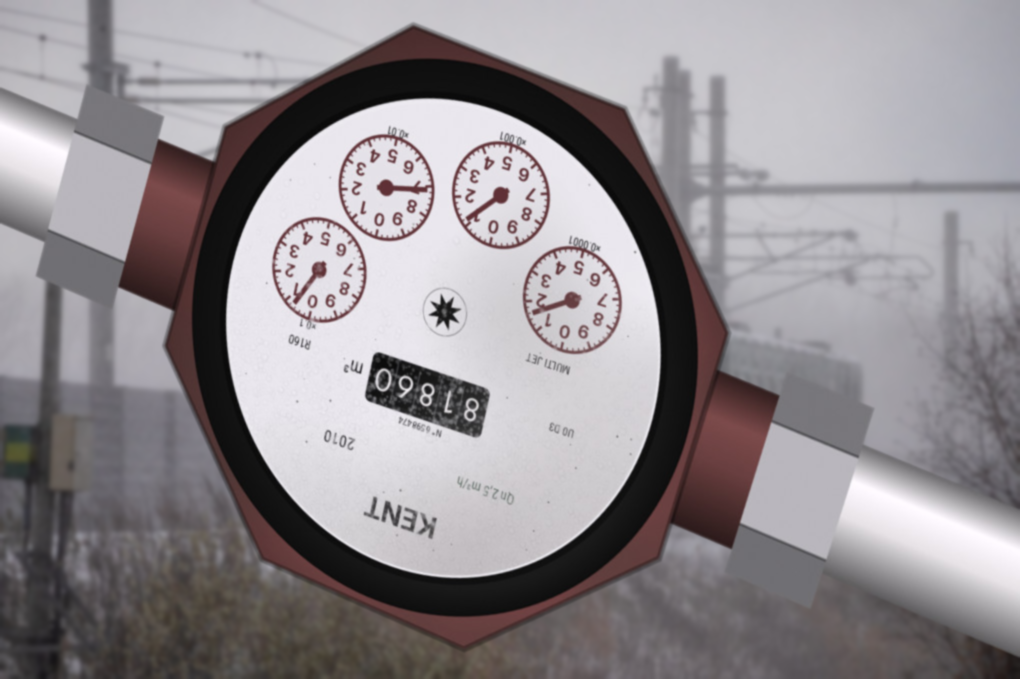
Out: 81860.0711m³
